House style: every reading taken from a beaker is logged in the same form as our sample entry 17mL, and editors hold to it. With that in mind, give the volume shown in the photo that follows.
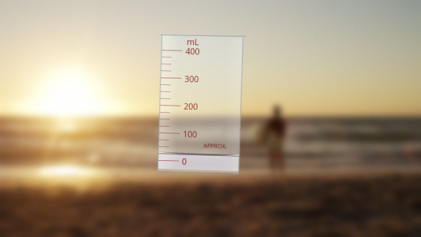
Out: 25mL
